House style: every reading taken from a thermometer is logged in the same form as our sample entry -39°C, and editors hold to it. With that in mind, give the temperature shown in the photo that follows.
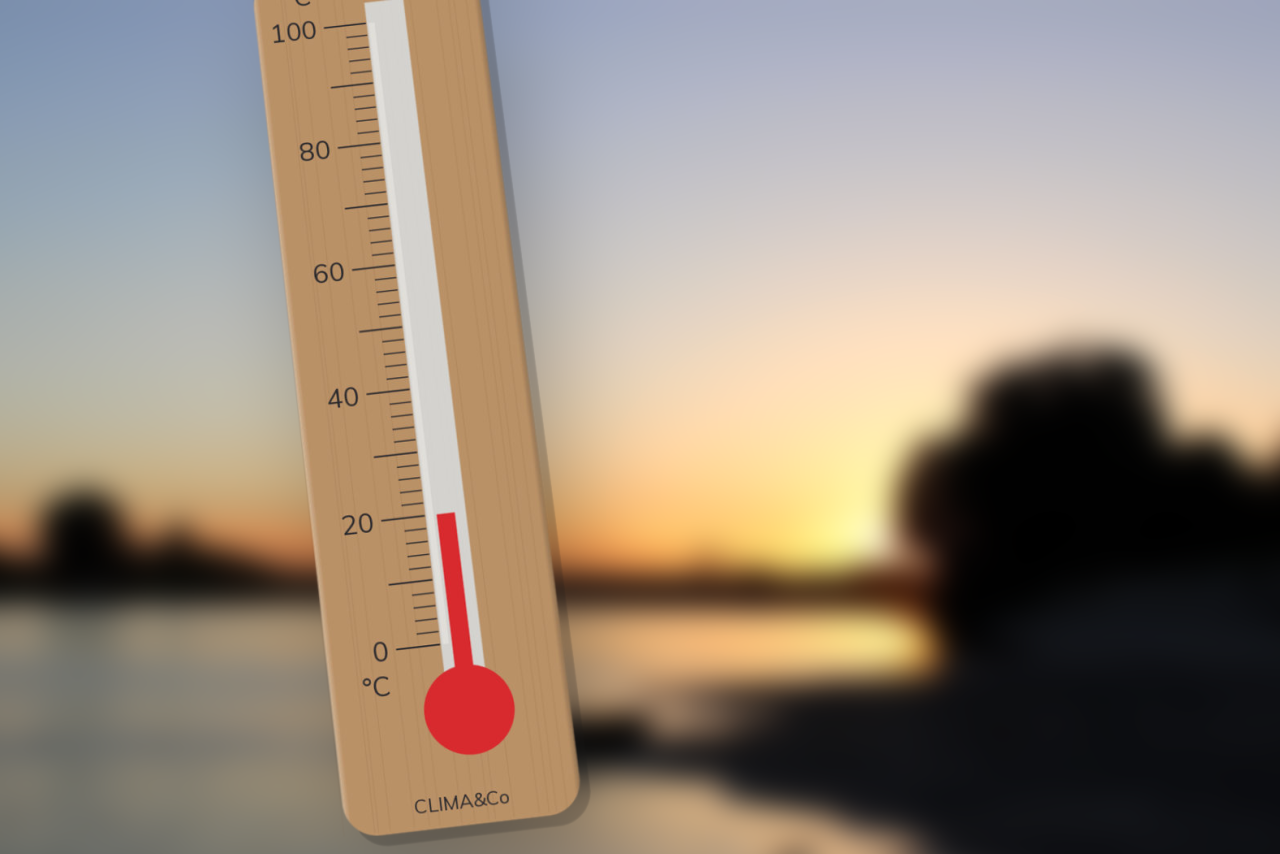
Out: 20°C
